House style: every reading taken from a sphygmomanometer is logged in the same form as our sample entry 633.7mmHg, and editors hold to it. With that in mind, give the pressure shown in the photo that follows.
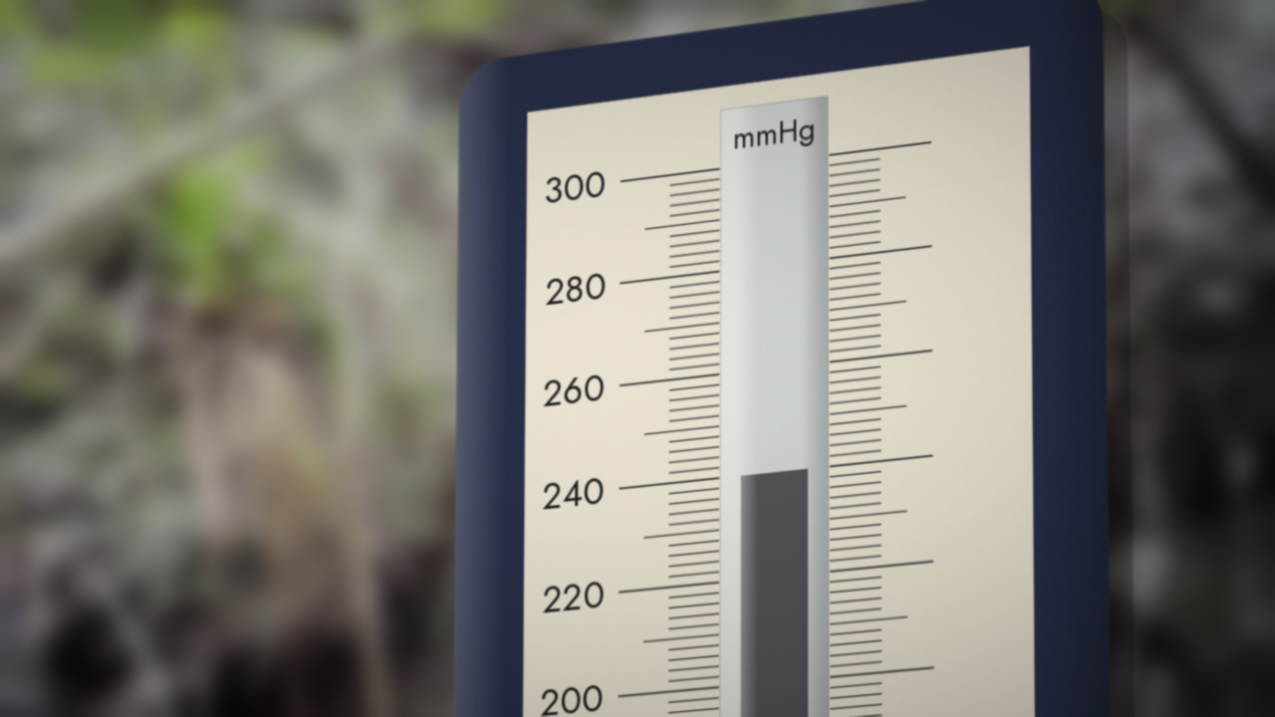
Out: 240mmHg
